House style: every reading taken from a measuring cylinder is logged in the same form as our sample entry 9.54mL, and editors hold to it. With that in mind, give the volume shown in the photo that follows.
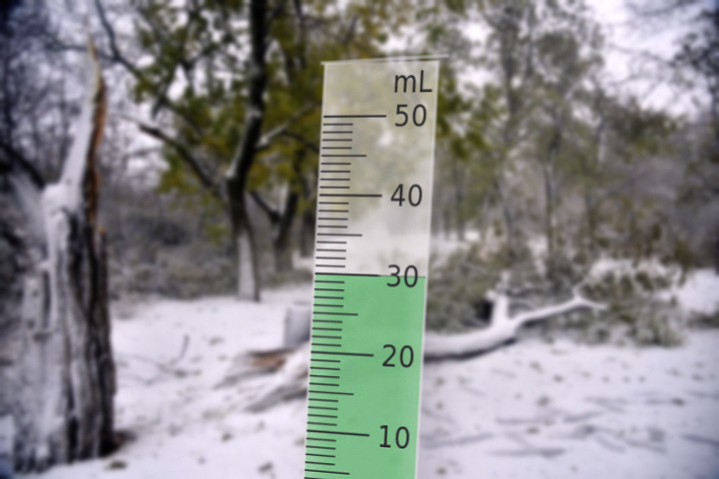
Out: 30mL
